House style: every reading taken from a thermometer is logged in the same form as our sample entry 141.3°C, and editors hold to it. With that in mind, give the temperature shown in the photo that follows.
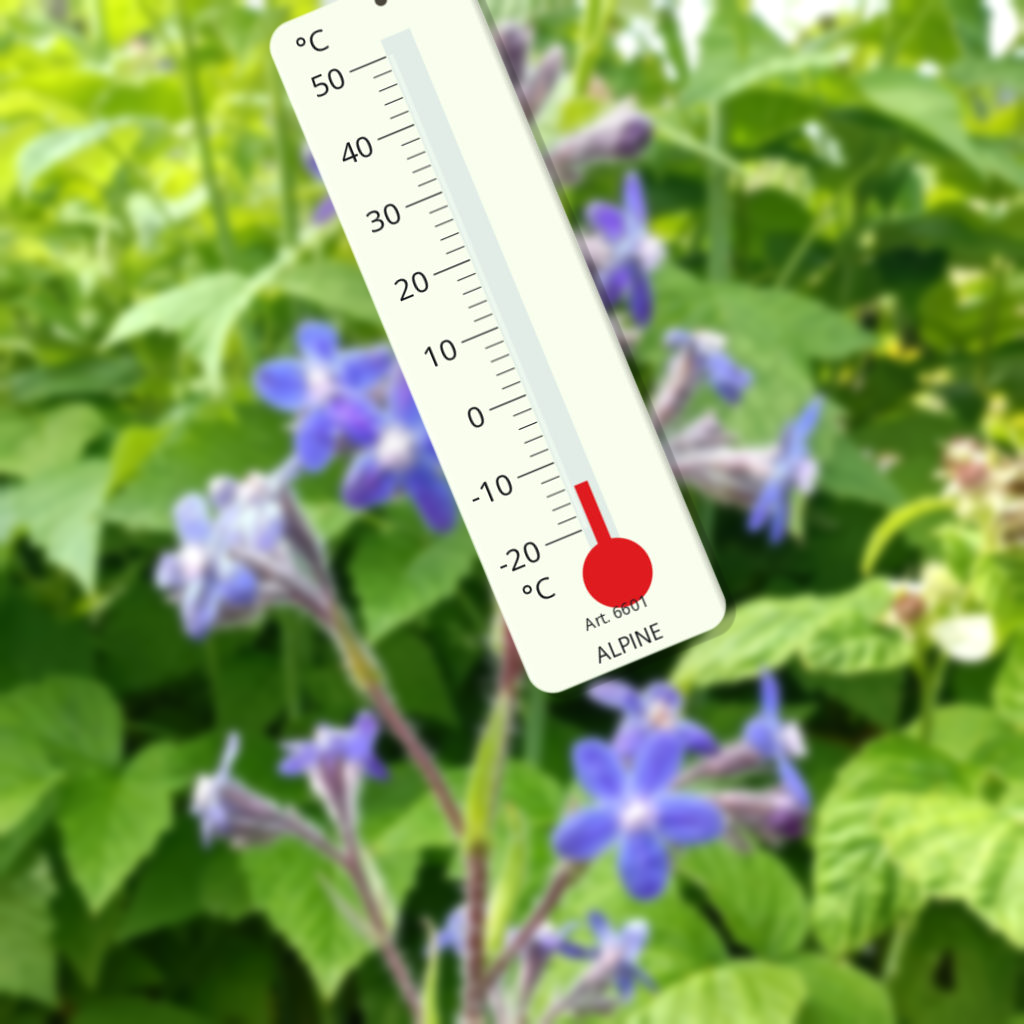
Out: -14°C
